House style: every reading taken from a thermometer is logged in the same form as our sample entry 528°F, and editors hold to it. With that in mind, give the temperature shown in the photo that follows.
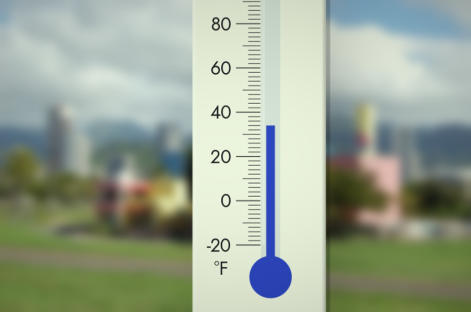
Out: 34°F
